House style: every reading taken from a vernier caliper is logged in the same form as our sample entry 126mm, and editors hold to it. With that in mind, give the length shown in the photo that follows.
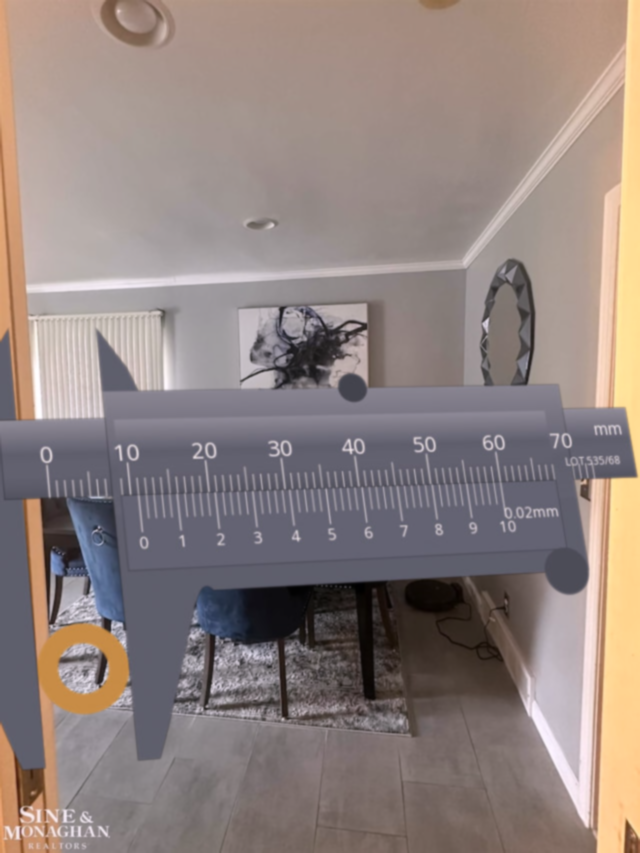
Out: 11.0mm
